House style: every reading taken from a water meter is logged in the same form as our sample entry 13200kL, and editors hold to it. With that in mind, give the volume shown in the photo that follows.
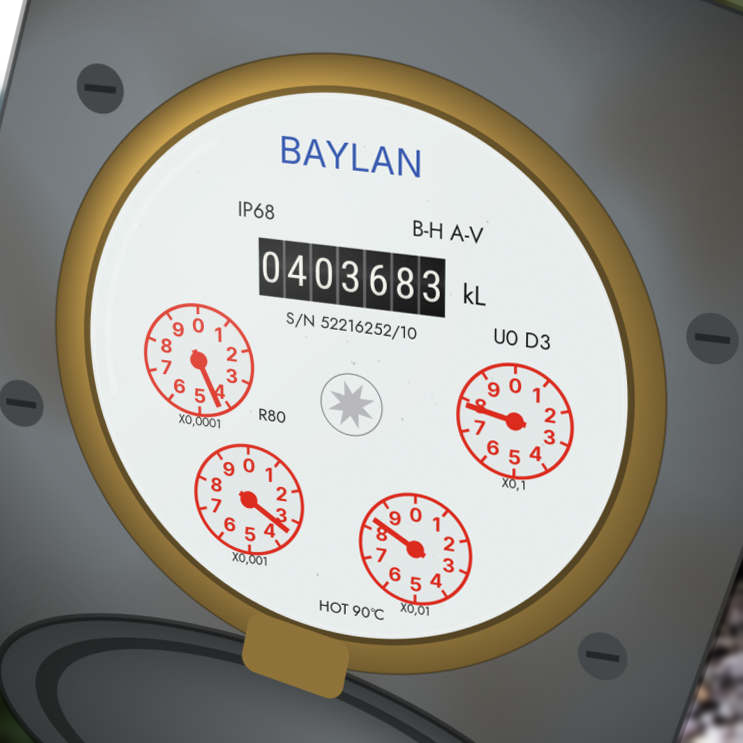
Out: 403683.7834kL
